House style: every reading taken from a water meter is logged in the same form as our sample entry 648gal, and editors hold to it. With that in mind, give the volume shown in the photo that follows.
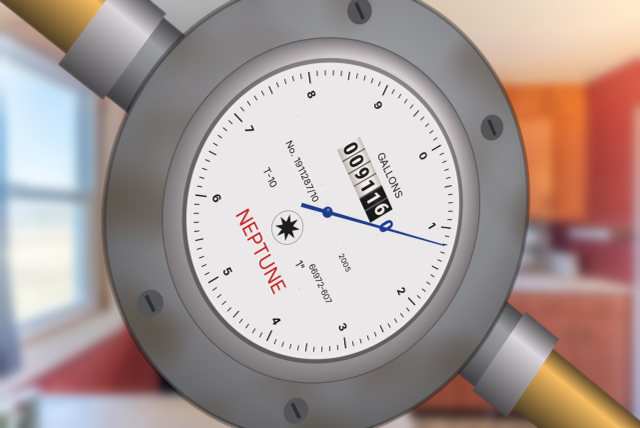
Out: 91161.2gal
